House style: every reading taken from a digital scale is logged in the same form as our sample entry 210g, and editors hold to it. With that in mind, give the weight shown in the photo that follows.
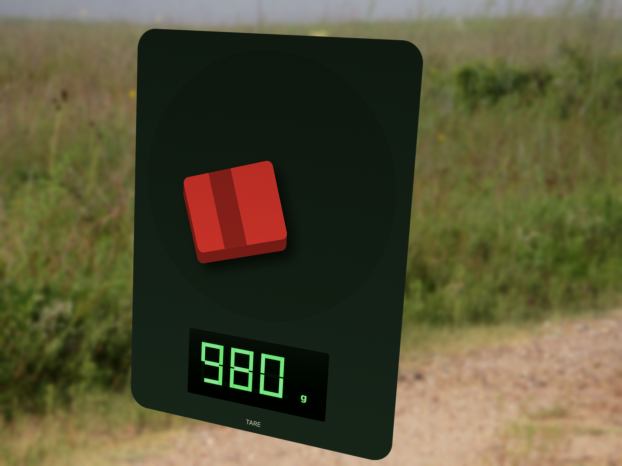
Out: 980g
